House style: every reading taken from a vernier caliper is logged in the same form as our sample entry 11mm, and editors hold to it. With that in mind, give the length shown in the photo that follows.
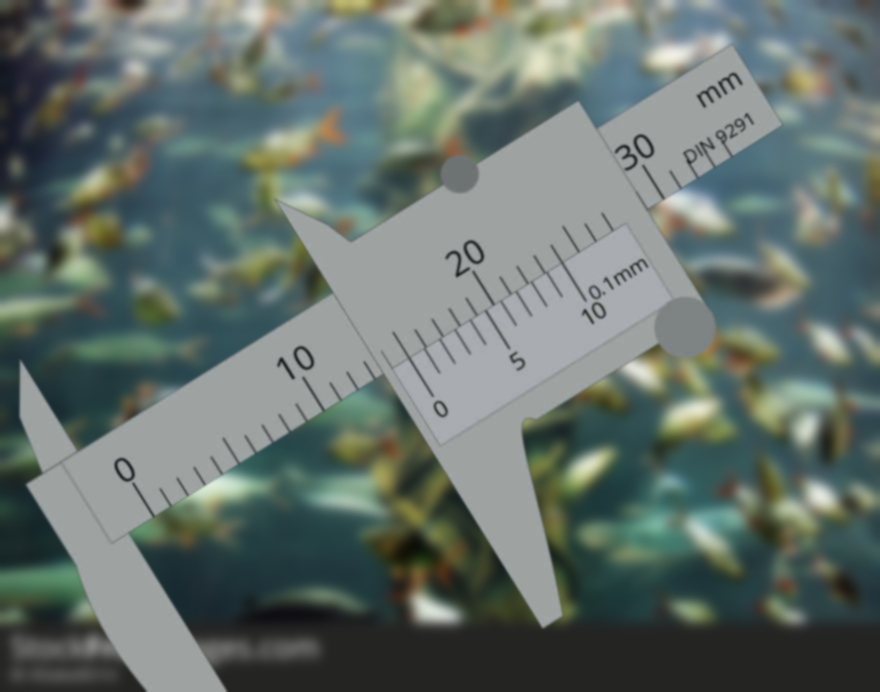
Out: 15.0mm
